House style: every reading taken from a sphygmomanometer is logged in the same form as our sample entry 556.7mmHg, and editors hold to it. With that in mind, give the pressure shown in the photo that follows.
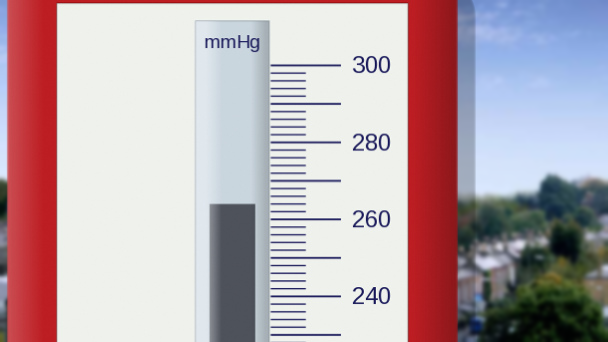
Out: 264mmHg
